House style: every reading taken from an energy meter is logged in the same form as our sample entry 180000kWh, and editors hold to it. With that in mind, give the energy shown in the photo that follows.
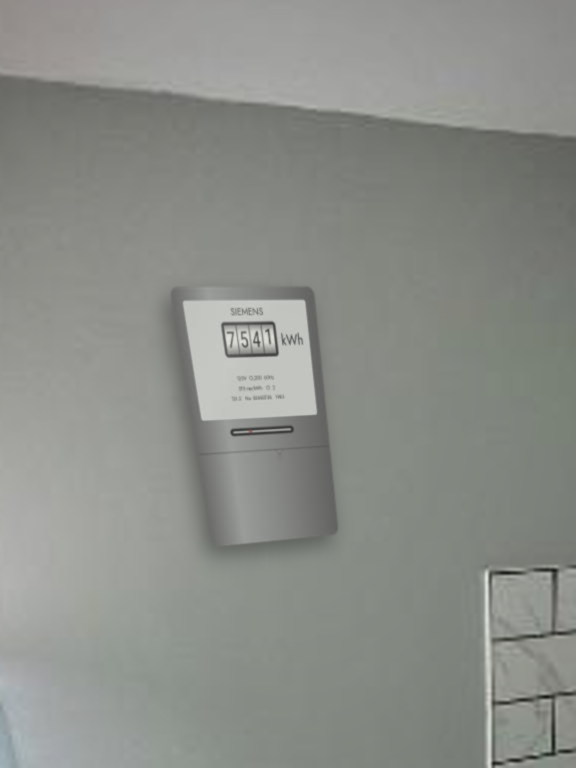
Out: 7541kWh
